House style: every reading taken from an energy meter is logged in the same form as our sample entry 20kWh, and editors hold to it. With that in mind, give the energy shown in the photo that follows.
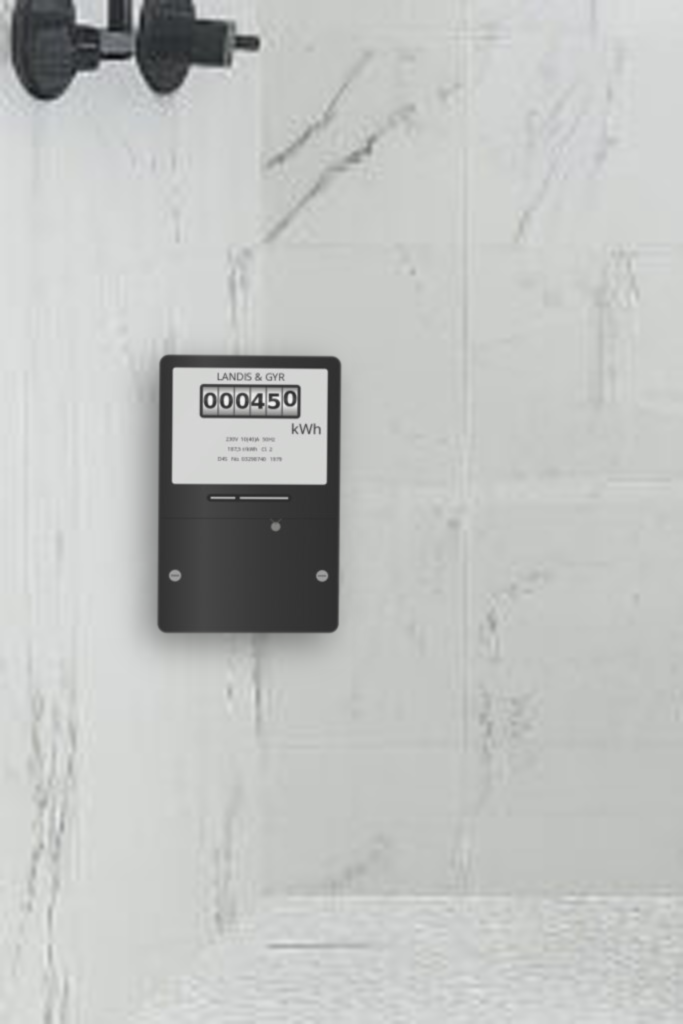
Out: 450kWh
